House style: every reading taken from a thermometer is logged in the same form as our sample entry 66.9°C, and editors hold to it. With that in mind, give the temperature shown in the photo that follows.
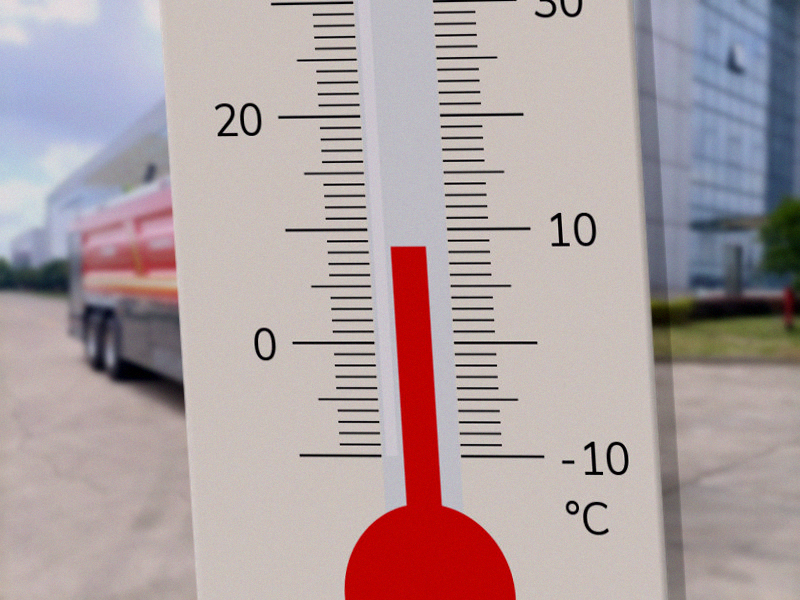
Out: 8.5°C
